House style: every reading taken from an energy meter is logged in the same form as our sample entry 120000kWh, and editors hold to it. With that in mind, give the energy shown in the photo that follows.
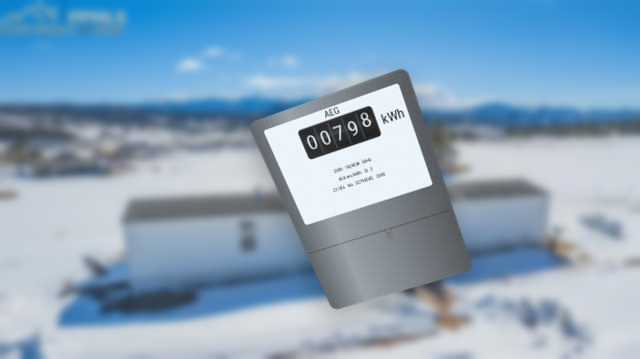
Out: 798kWh
